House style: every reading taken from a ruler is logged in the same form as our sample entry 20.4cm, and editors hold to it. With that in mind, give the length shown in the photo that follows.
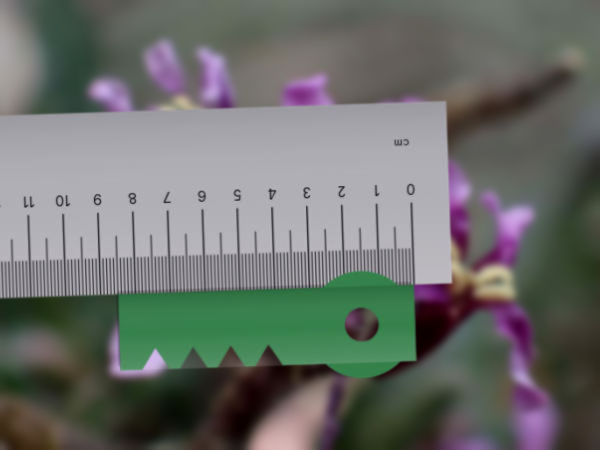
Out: 8.5cm
